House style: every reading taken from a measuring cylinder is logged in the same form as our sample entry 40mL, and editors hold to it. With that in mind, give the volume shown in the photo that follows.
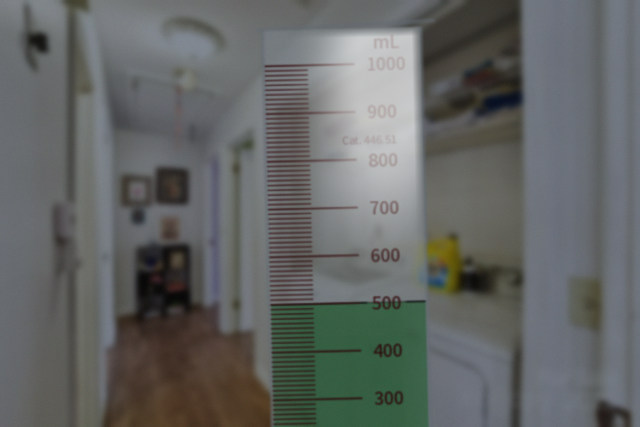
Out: 500mL
